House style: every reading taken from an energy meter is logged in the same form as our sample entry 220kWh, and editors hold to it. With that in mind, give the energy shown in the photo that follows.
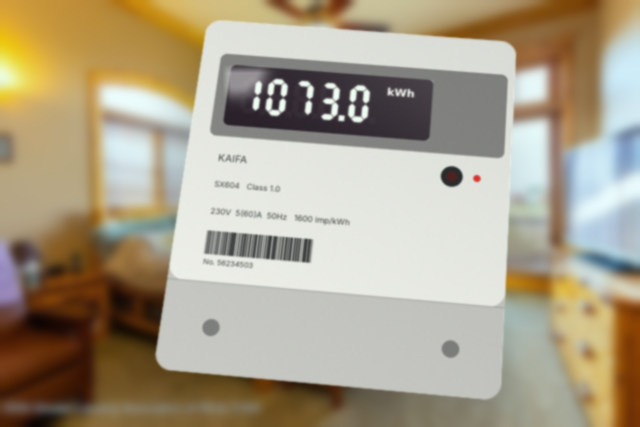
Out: 1073.0kWh
